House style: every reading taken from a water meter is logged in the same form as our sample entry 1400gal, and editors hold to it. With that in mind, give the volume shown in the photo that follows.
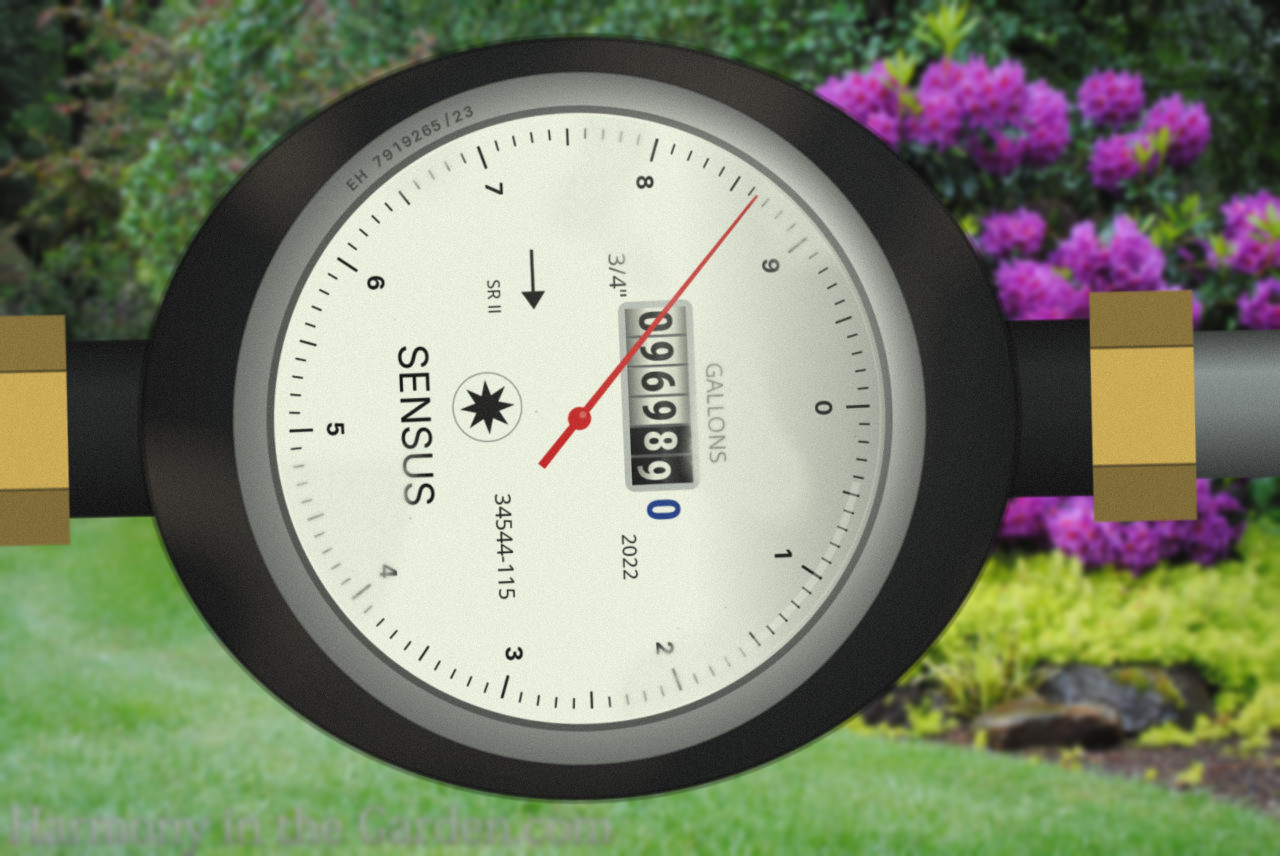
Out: 969888.6gal
